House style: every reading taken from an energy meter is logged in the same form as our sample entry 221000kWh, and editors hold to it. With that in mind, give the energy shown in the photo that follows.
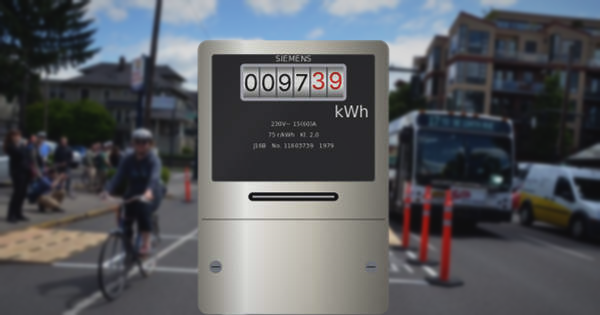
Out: 97.39kWh
